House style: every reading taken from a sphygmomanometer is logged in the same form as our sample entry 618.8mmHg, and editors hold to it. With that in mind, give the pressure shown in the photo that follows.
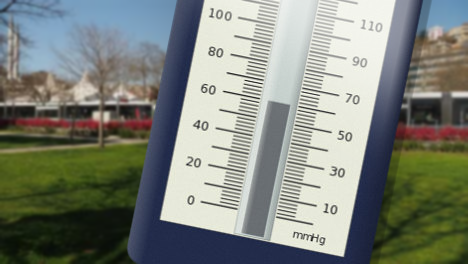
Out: 60mmHg
